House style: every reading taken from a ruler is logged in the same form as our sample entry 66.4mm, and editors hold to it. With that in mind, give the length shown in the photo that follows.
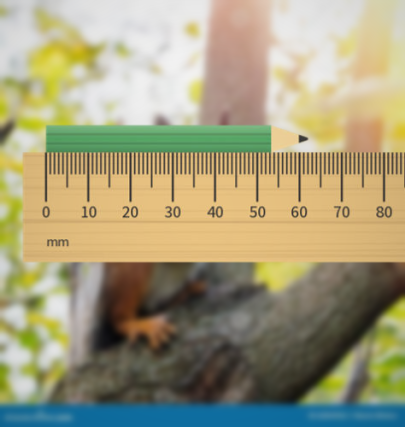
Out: 62mm
